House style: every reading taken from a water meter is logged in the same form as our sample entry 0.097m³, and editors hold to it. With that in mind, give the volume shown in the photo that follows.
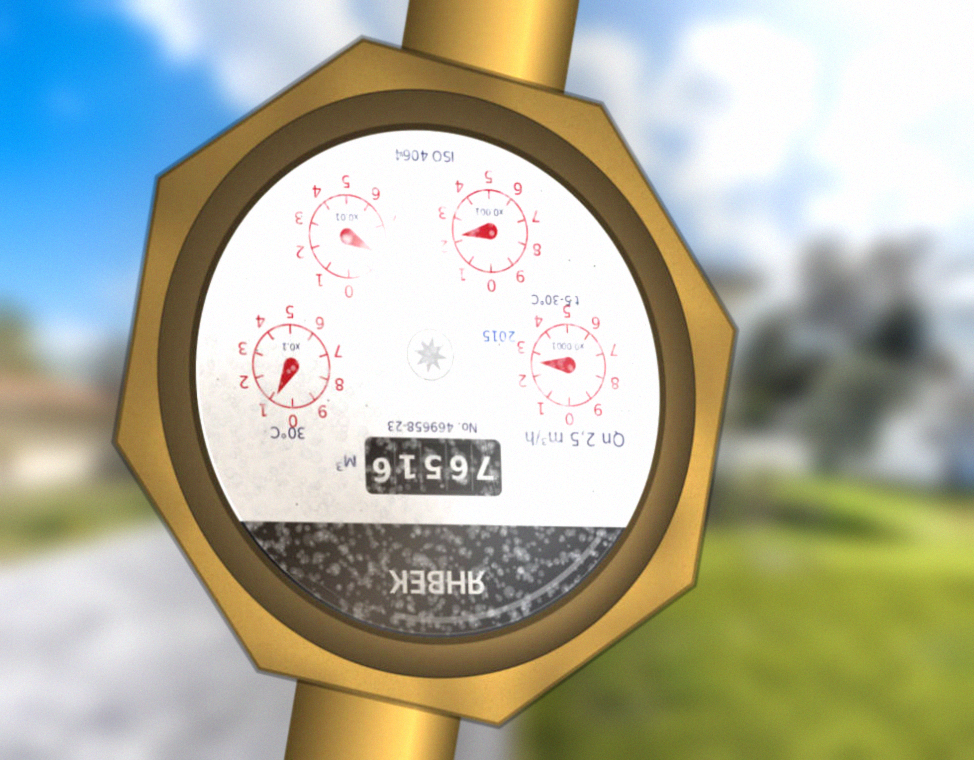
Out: 76516.0822m³
